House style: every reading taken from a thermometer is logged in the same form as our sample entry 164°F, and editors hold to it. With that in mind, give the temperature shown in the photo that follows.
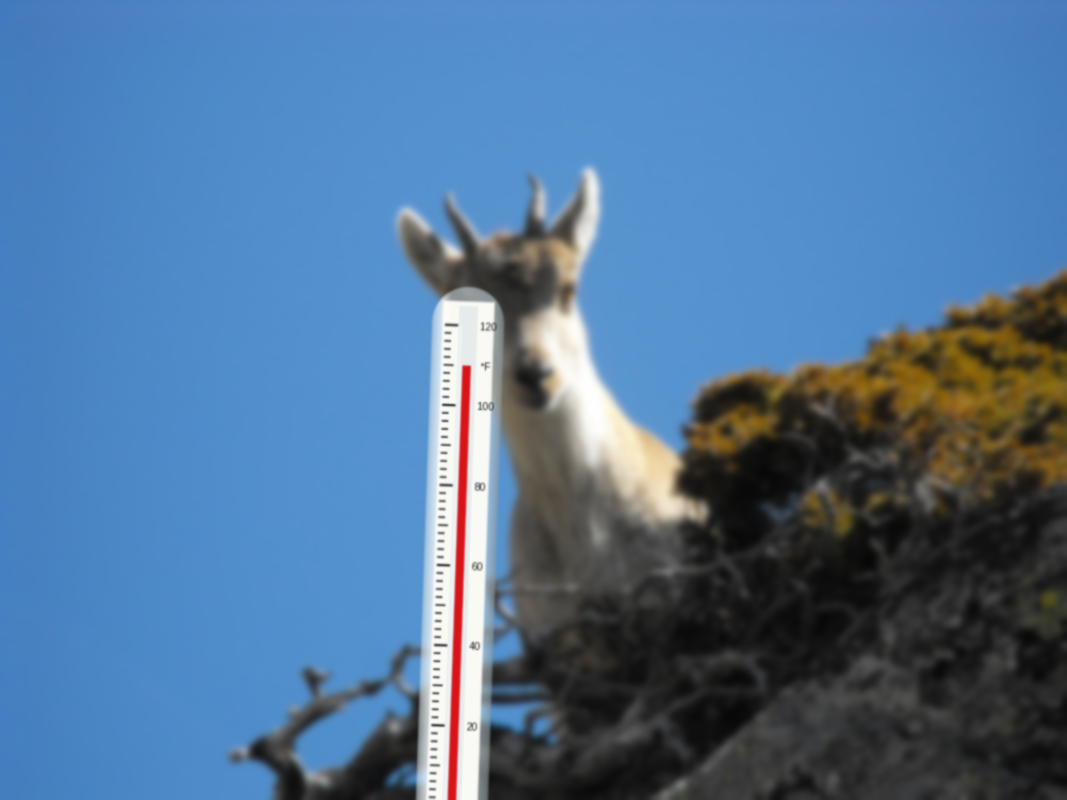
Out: 110°F
